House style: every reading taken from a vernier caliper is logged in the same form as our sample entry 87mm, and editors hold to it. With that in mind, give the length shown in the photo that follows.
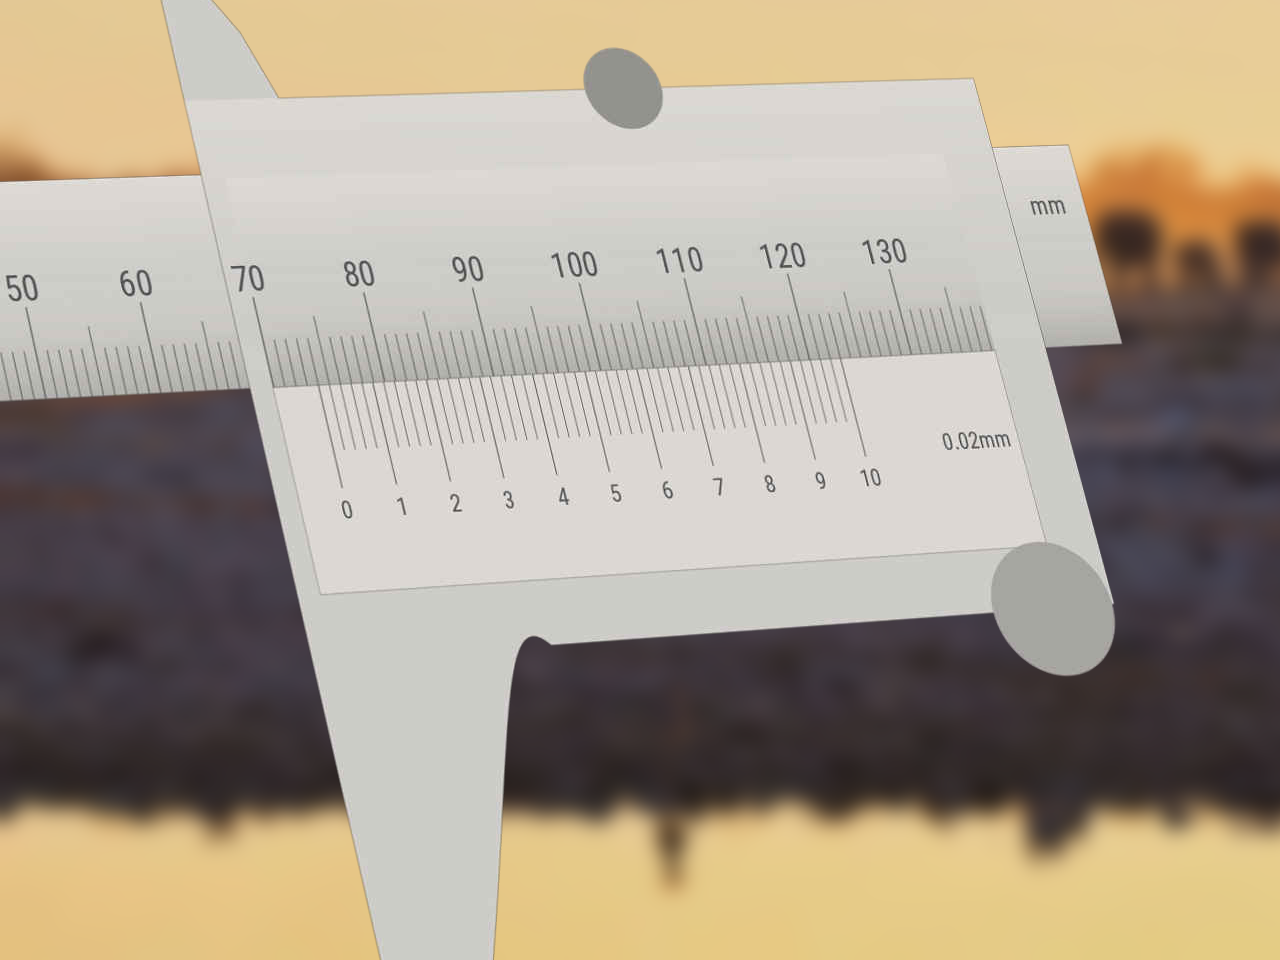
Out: 74.0mm
